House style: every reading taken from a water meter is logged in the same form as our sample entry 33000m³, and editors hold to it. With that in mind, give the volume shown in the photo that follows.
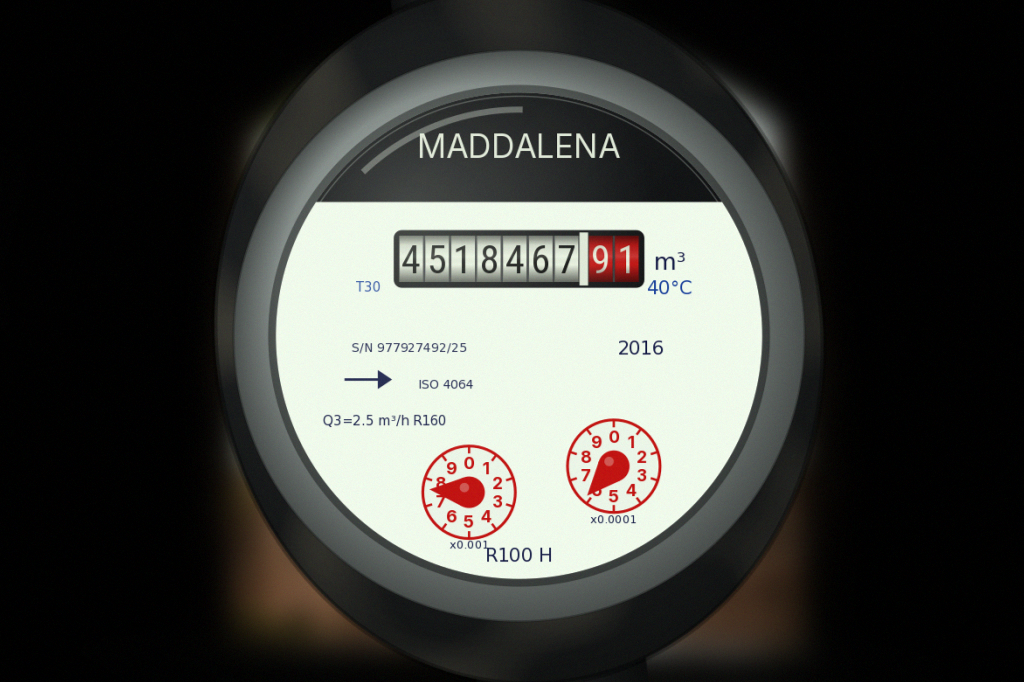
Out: 4518467.9176m³
